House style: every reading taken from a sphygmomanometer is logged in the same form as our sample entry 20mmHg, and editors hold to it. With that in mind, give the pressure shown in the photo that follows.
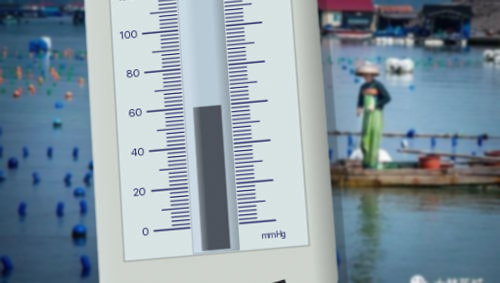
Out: 60mmHg
